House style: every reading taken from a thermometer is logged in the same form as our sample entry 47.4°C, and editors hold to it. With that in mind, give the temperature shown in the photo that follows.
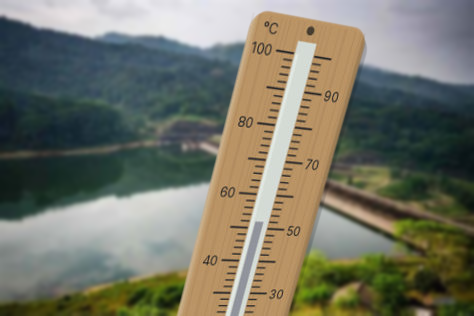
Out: 52°C
